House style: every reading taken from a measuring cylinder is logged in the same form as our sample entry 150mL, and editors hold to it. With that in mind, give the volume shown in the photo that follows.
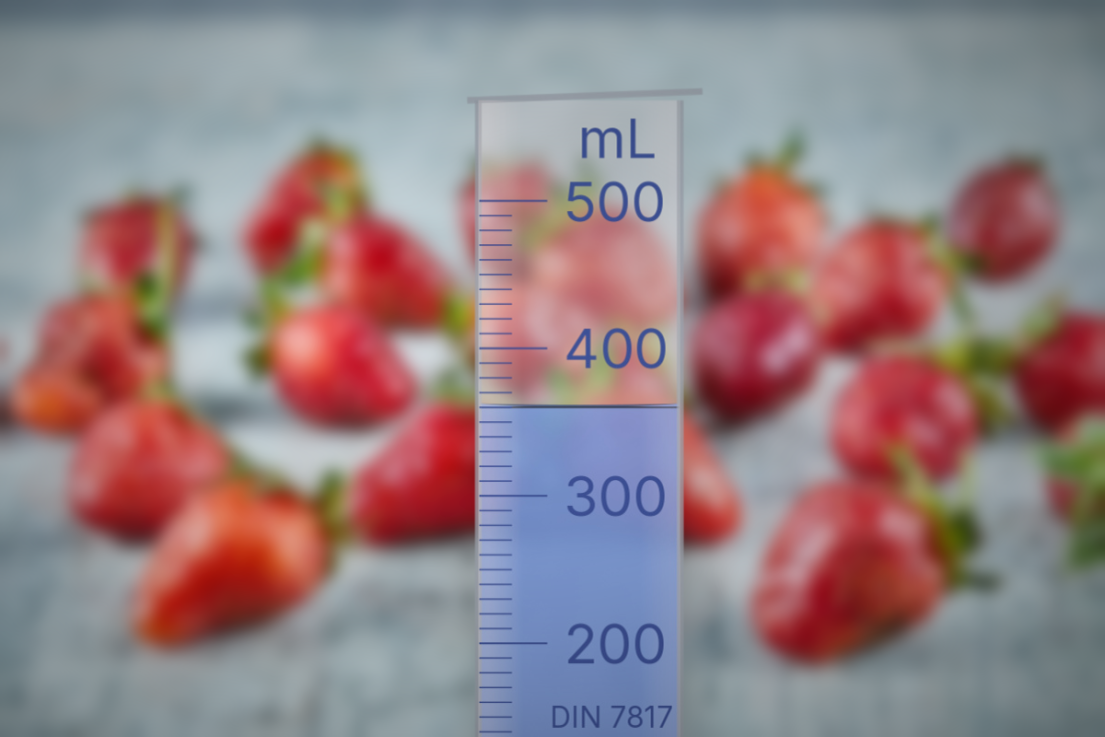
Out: 360mL
